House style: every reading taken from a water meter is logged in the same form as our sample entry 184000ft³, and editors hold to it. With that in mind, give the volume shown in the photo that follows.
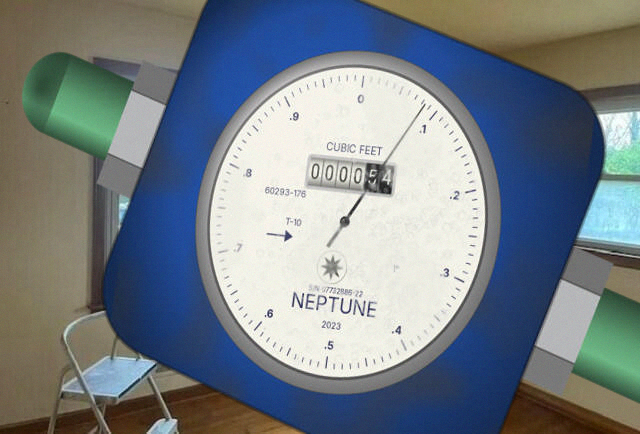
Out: 54.08ft³
